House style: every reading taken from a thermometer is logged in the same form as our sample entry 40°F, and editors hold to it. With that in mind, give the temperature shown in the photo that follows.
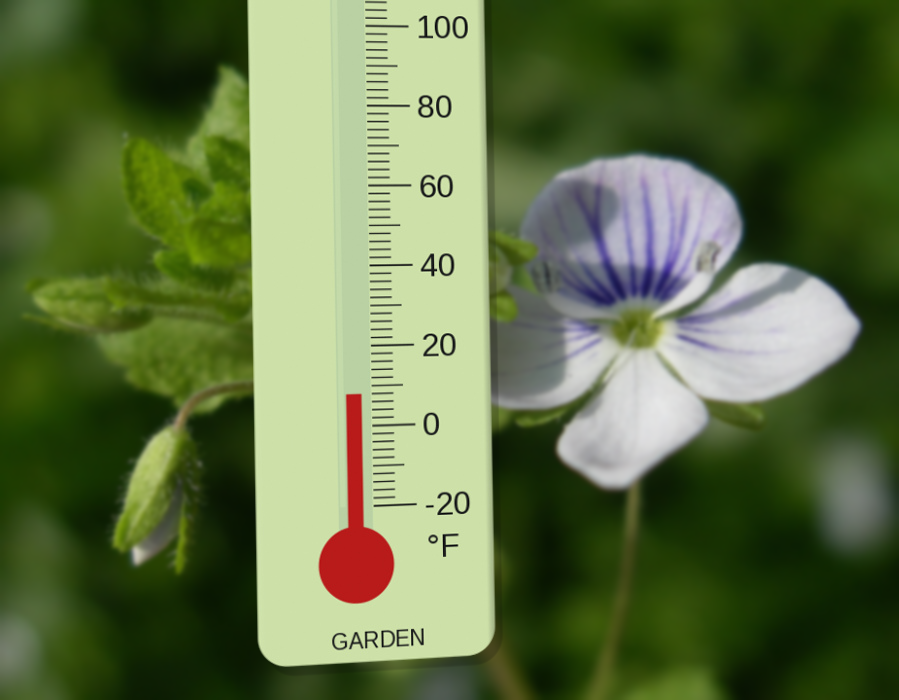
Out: 8°F
